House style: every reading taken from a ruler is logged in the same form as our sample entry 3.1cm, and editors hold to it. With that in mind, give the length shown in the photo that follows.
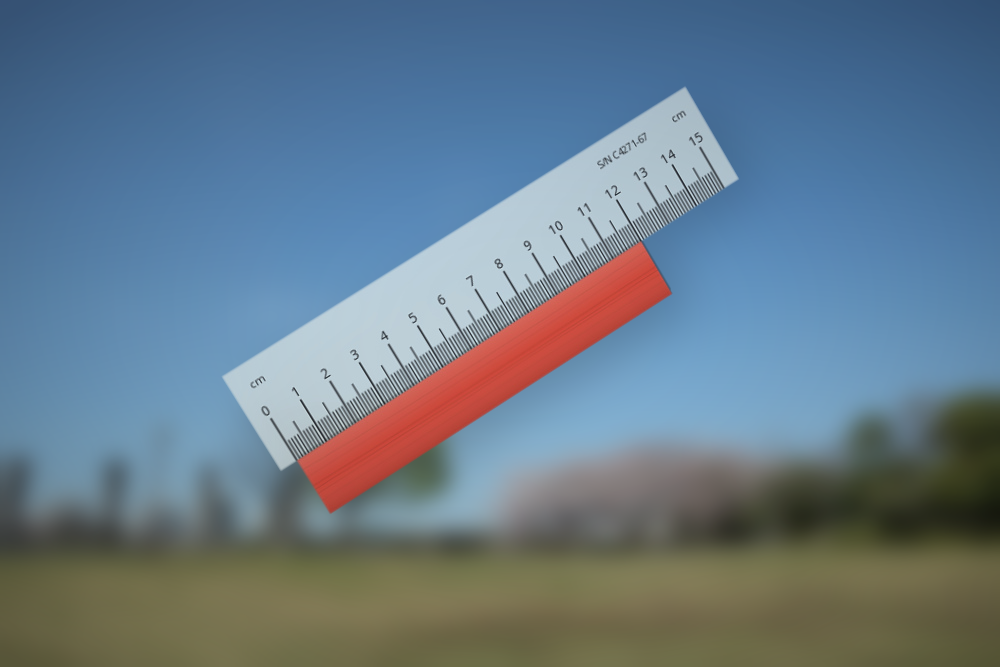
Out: 12cm
